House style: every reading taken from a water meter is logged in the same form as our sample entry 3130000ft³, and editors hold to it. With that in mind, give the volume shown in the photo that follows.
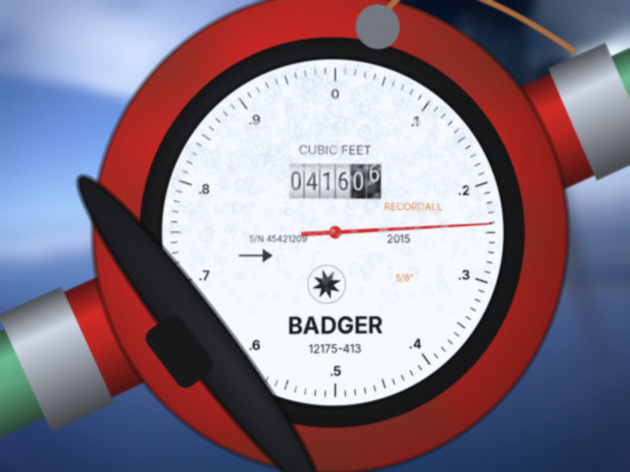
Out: 41606.24ft³
